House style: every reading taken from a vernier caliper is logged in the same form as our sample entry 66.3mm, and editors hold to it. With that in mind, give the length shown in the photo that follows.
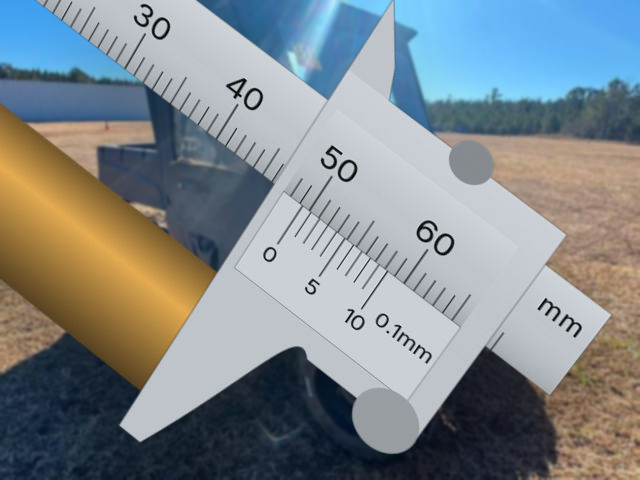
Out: 49.3mm
